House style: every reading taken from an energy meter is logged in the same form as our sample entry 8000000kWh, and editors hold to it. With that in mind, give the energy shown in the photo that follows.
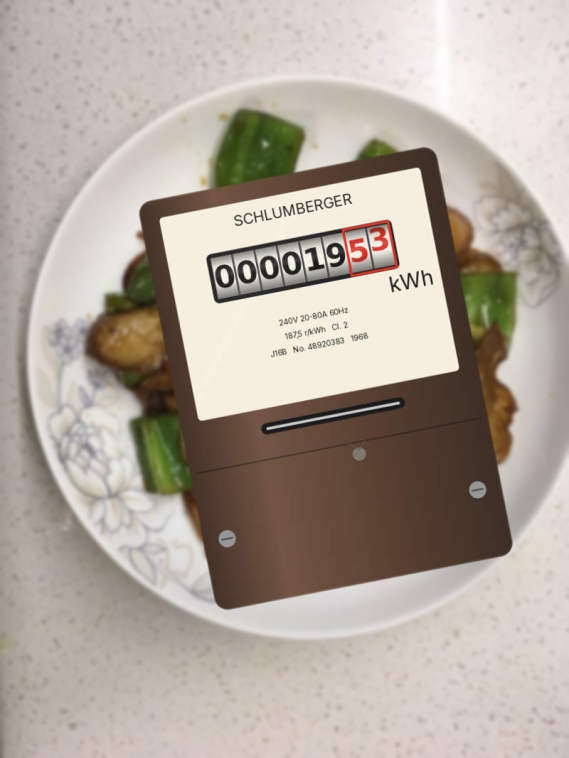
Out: 19.53kWh
